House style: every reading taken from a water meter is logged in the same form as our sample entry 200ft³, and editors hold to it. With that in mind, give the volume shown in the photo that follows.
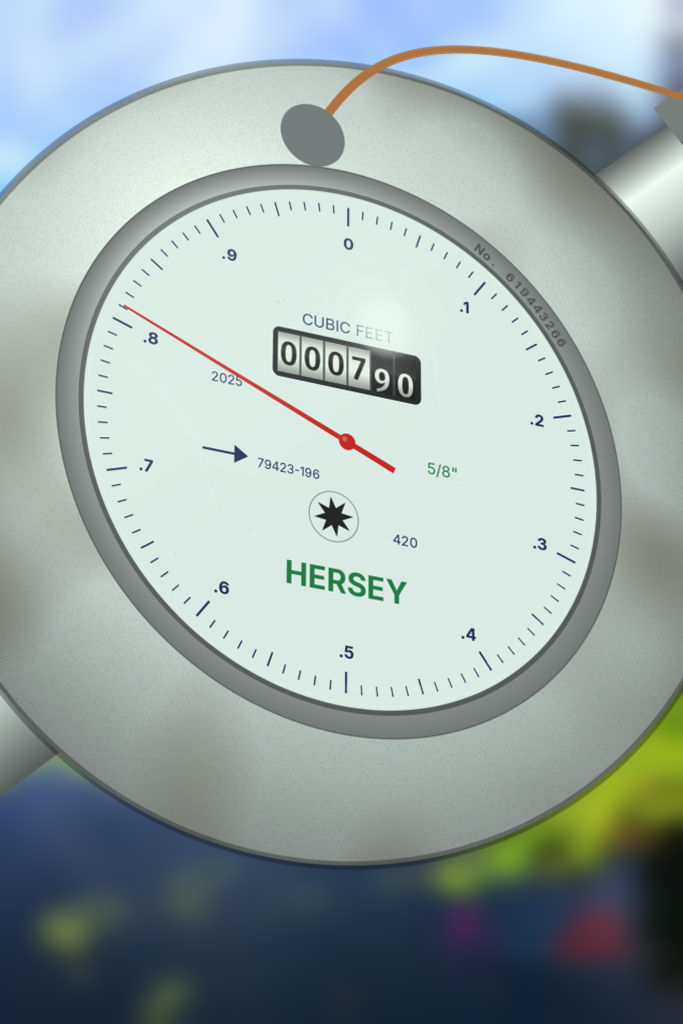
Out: 789.81ft³
